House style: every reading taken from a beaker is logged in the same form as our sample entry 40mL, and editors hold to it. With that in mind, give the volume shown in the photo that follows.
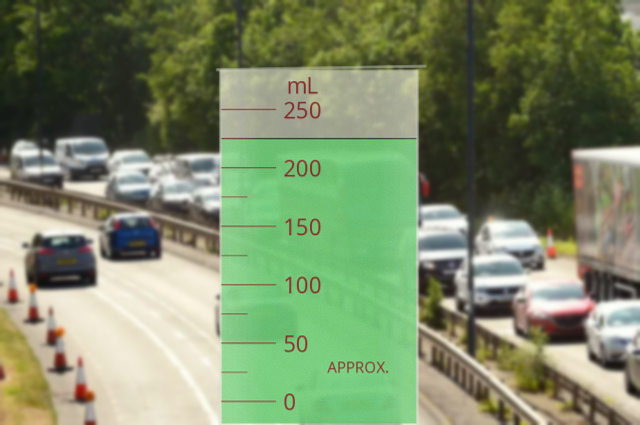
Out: 225mL
